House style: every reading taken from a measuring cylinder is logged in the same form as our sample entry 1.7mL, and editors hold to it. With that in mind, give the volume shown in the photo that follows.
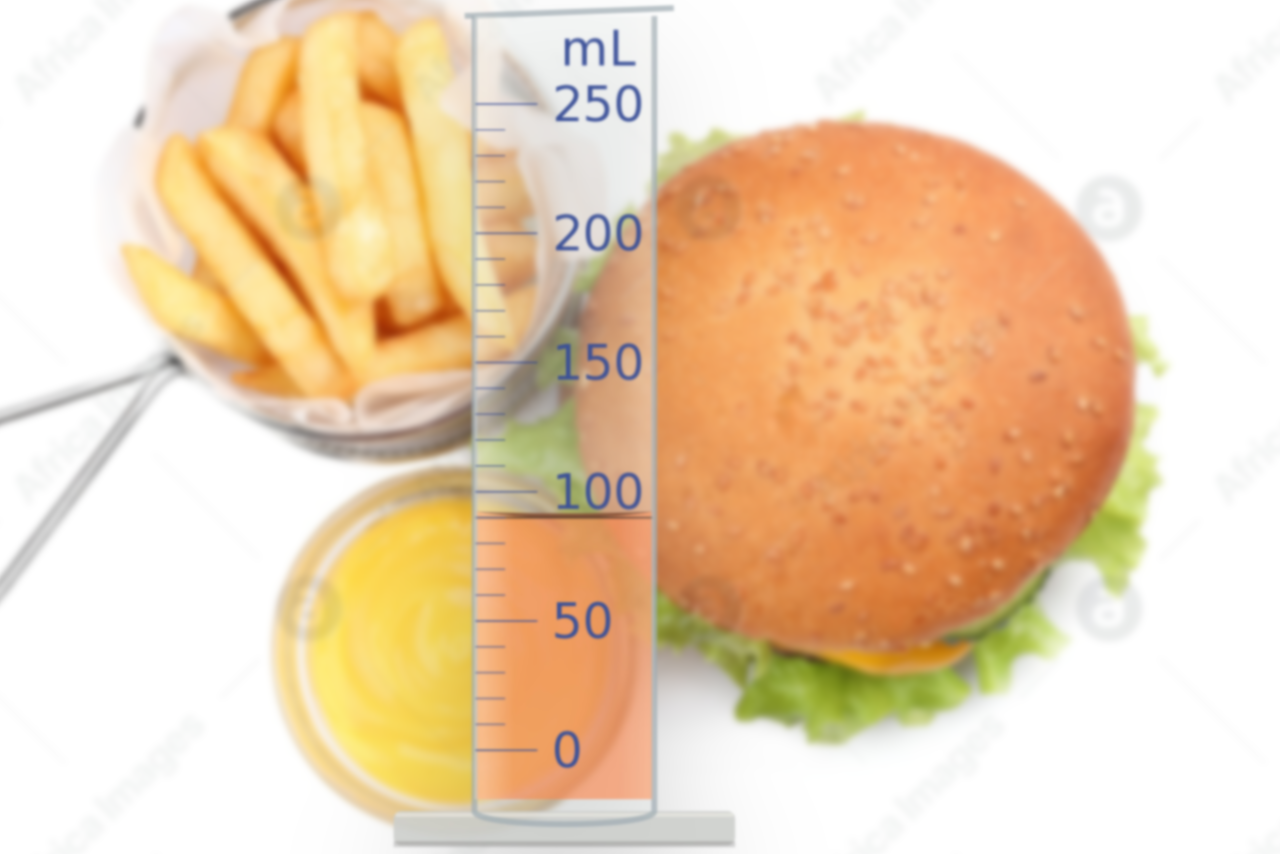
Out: 90mL
